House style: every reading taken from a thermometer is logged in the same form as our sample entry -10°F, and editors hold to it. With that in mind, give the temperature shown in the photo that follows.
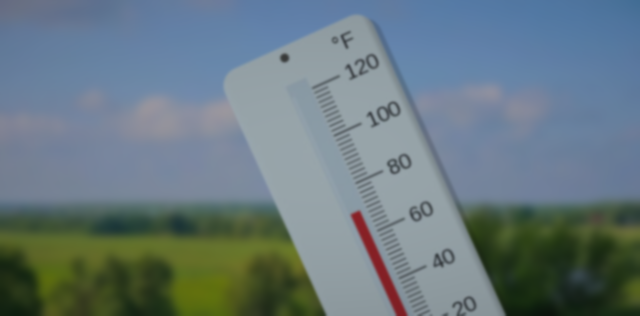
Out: 70°F
